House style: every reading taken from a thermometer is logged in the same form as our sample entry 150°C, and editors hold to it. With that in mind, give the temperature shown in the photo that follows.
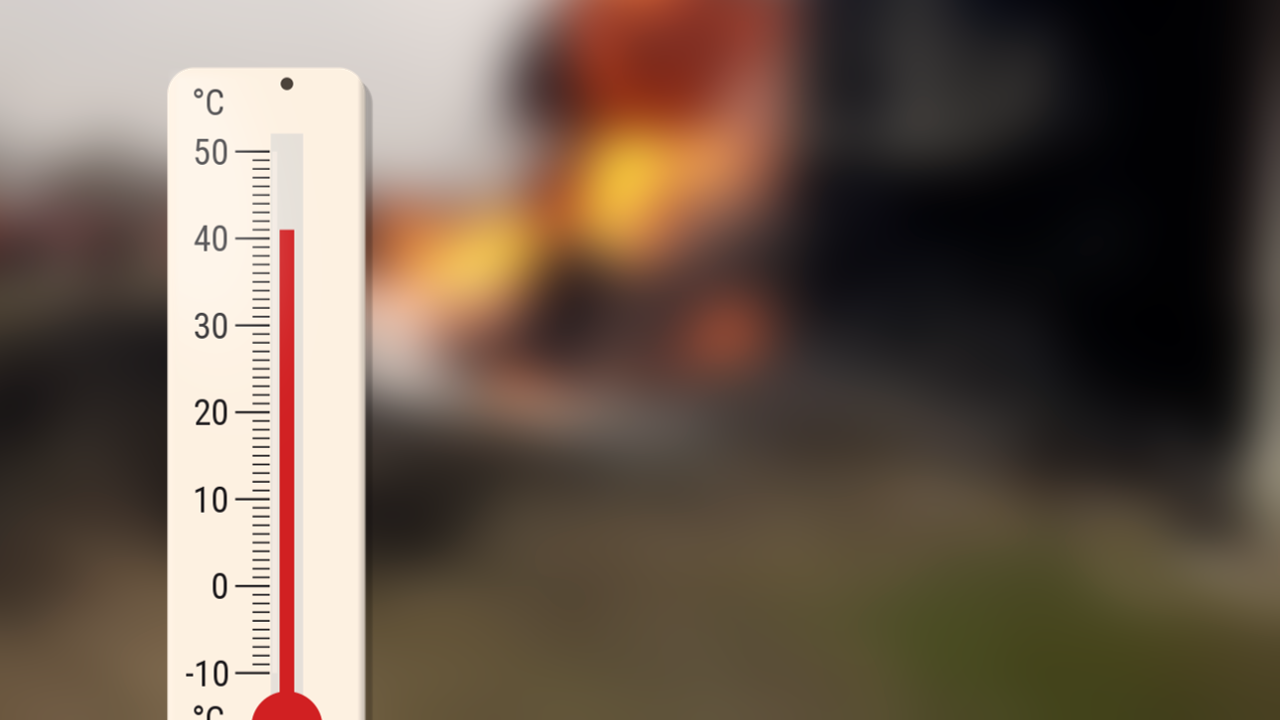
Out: 41°C
